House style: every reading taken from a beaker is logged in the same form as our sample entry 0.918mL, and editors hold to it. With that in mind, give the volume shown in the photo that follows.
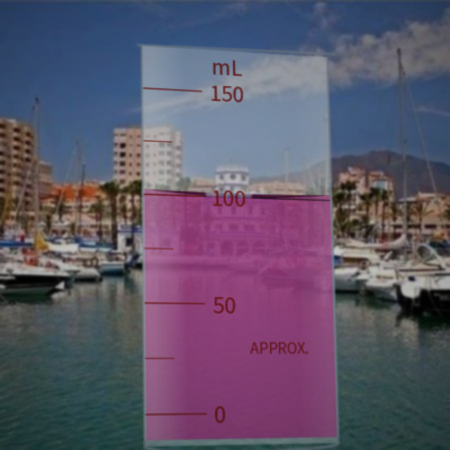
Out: 100mL
